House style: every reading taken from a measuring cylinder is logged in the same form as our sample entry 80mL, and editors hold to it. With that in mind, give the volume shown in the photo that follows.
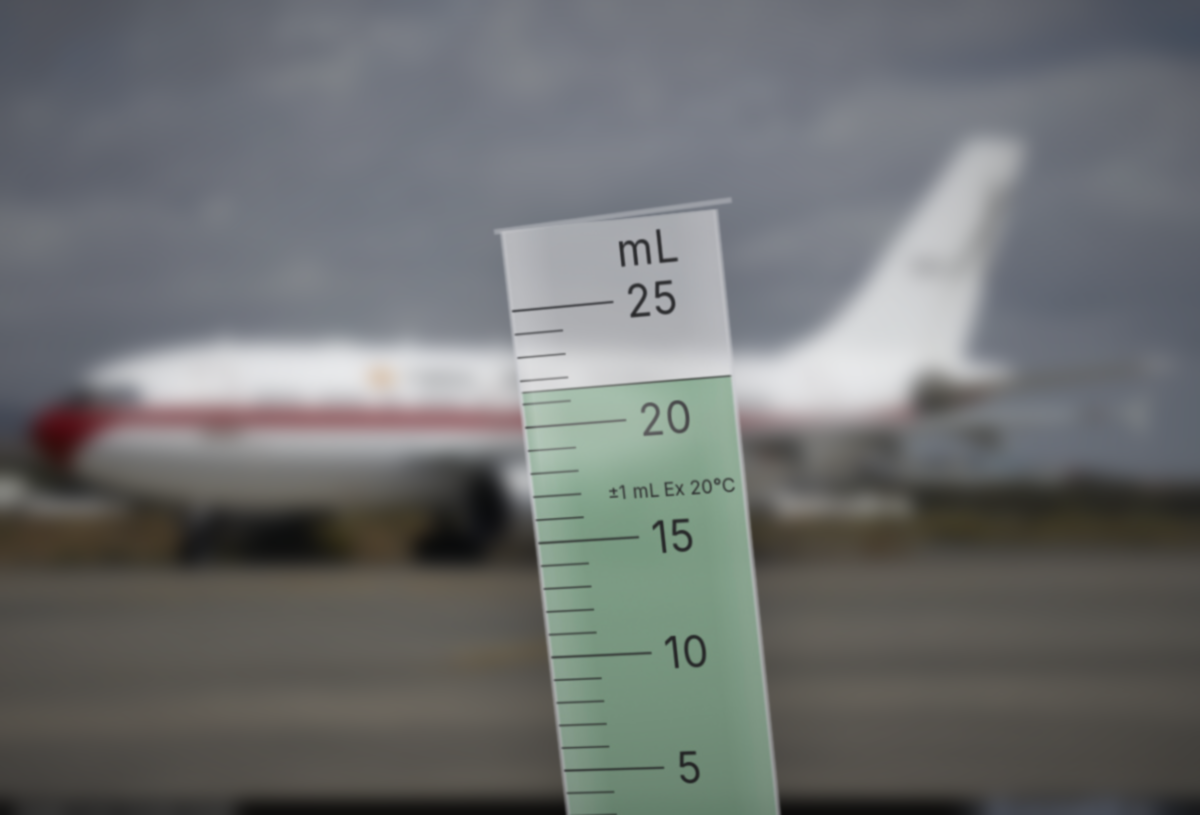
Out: 21.5mL
